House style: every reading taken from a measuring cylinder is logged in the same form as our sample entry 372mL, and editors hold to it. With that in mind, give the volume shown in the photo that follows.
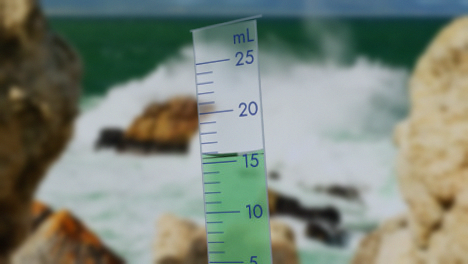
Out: 15.5mL
